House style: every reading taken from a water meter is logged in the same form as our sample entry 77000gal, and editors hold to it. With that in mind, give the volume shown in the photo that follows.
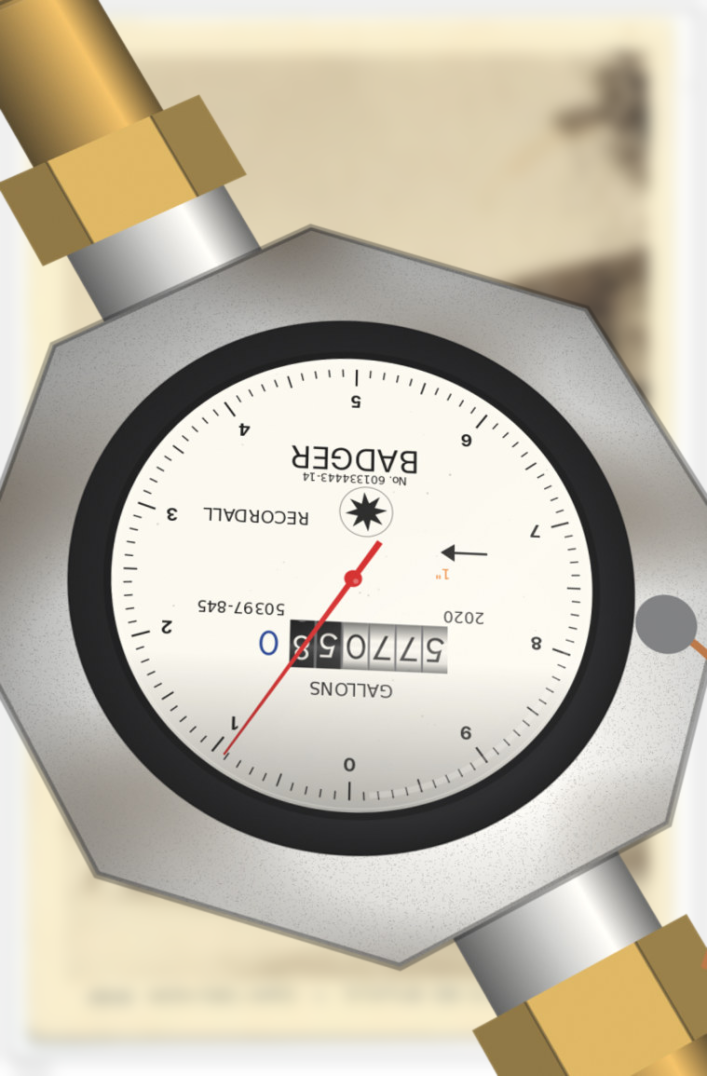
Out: 5770580.9gal
